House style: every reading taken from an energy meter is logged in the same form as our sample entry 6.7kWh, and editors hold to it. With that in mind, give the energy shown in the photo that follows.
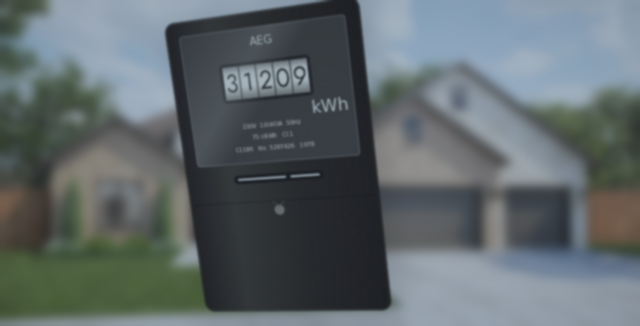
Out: 31209kWh
